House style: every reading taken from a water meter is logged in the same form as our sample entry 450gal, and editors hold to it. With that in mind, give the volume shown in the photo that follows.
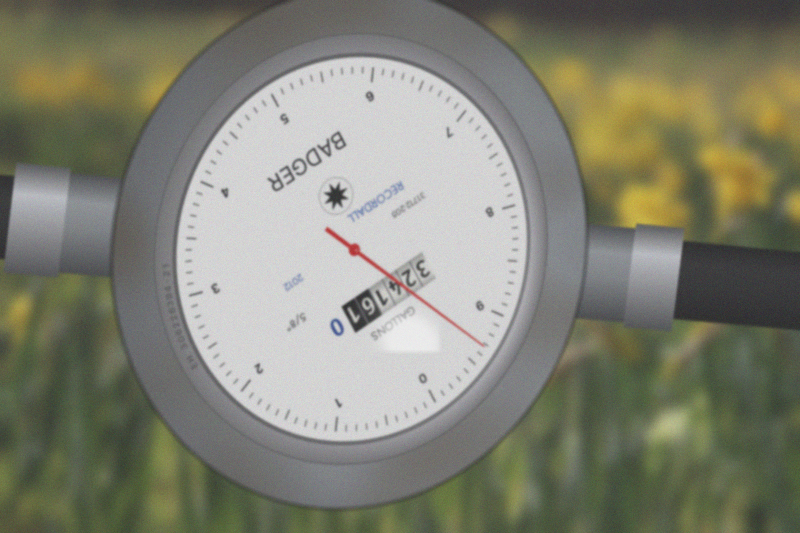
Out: 3241609.3gal
